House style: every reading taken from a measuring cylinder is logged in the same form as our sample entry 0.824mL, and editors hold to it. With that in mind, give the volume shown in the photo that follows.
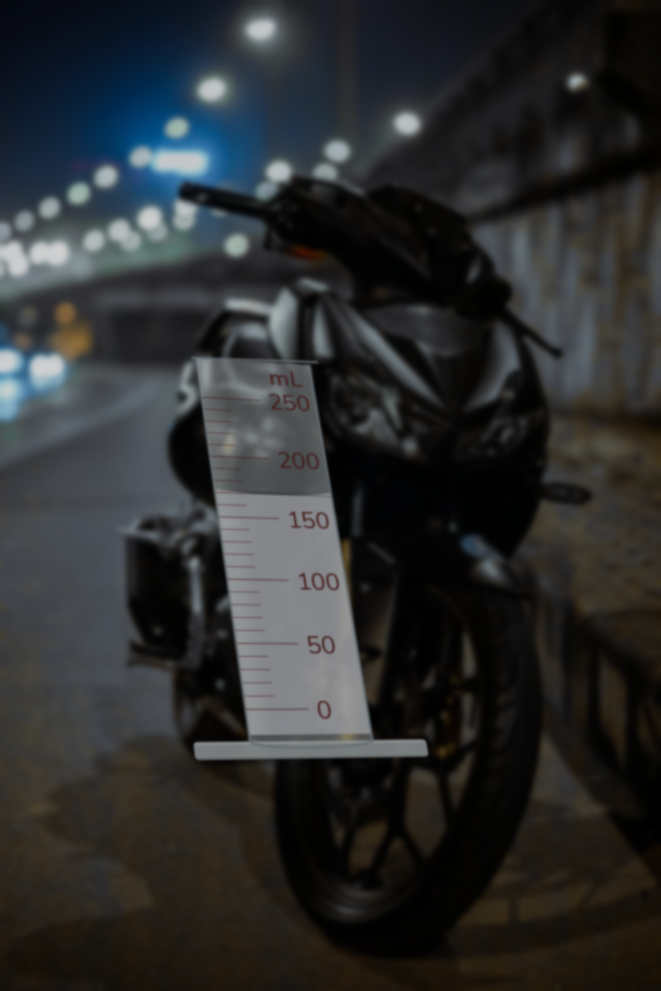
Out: 170mL
